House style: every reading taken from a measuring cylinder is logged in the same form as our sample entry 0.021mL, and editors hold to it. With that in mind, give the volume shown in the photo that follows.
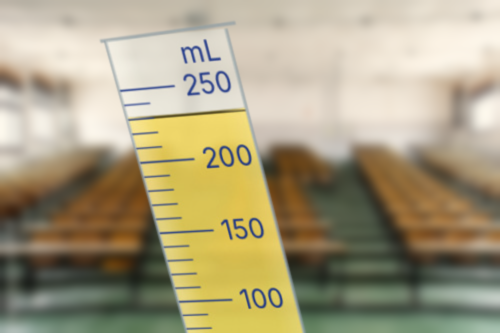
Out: 230mL
